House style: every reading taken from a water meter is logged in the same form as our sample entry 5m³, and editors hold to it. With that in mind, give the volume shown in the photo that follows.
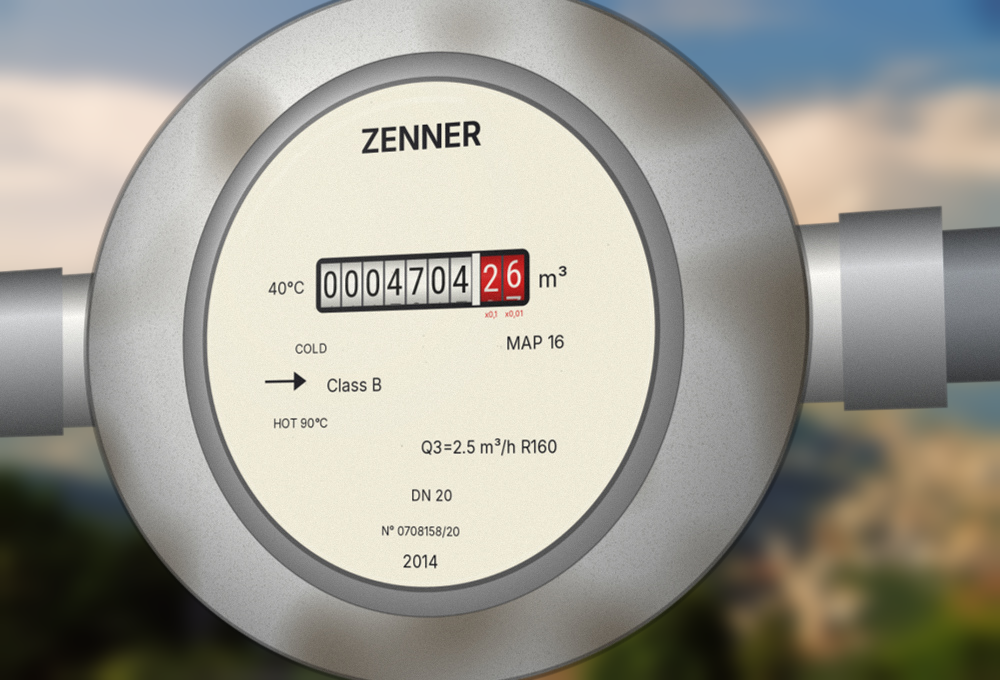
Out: 4704.26m³
